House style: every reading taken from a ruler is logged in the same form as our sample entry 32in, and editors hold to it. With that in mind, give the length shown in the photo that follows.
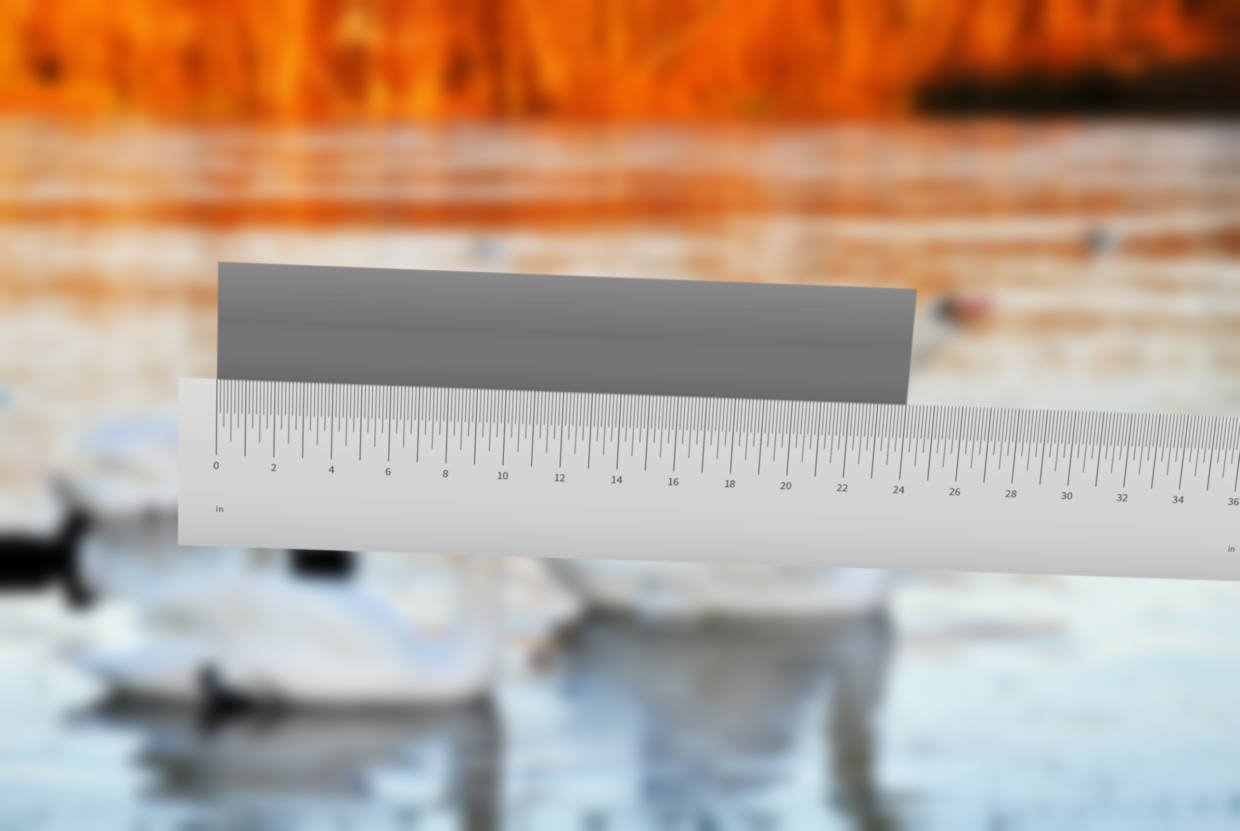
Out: 24in
